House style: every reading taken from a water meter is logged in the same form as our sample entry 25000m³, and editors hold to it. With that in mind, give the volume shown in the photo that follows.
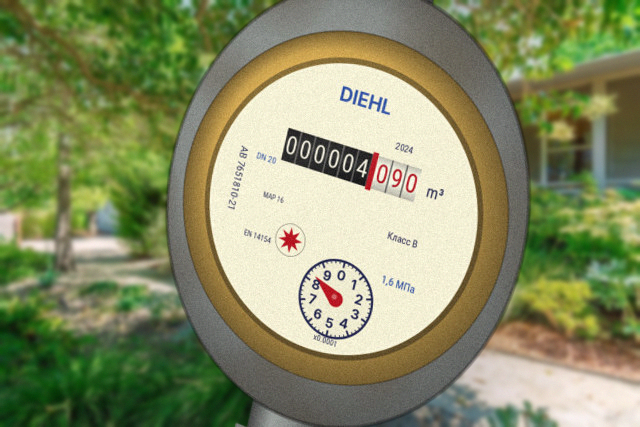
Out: 4.0908m³
